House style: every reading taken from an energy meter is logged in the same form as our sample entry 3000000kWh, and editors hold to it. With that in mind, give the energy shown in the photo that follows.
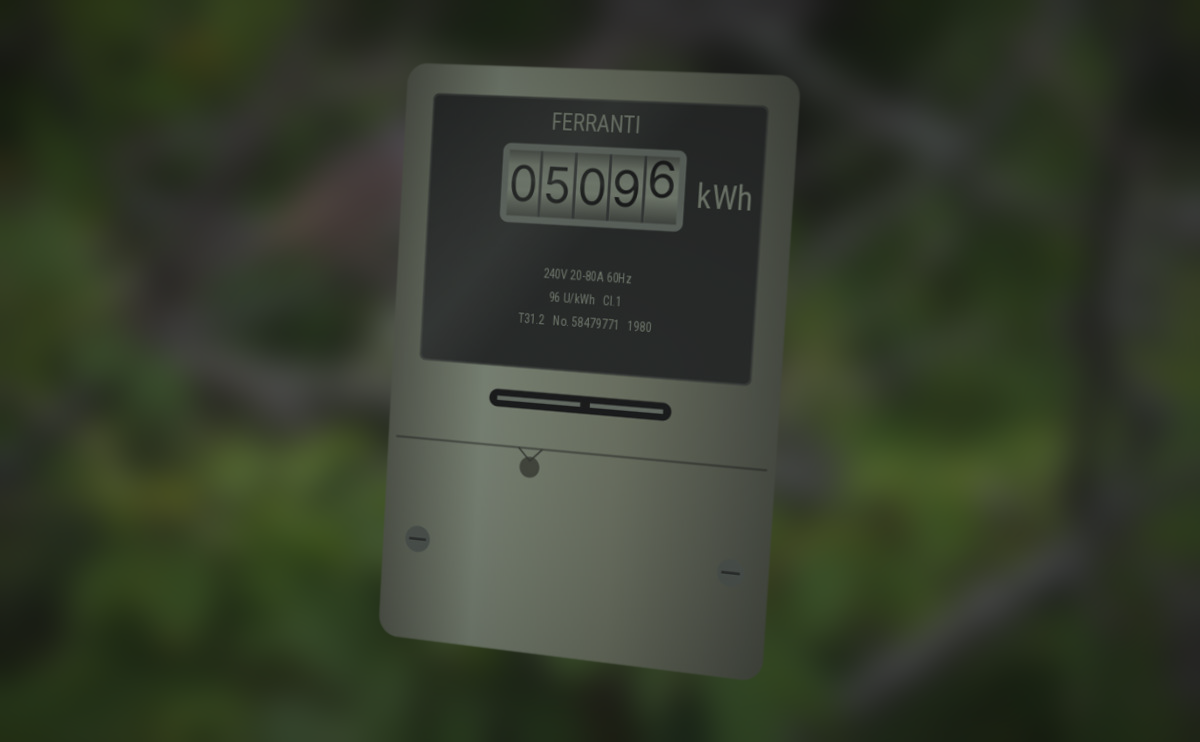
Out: 5096kWh
